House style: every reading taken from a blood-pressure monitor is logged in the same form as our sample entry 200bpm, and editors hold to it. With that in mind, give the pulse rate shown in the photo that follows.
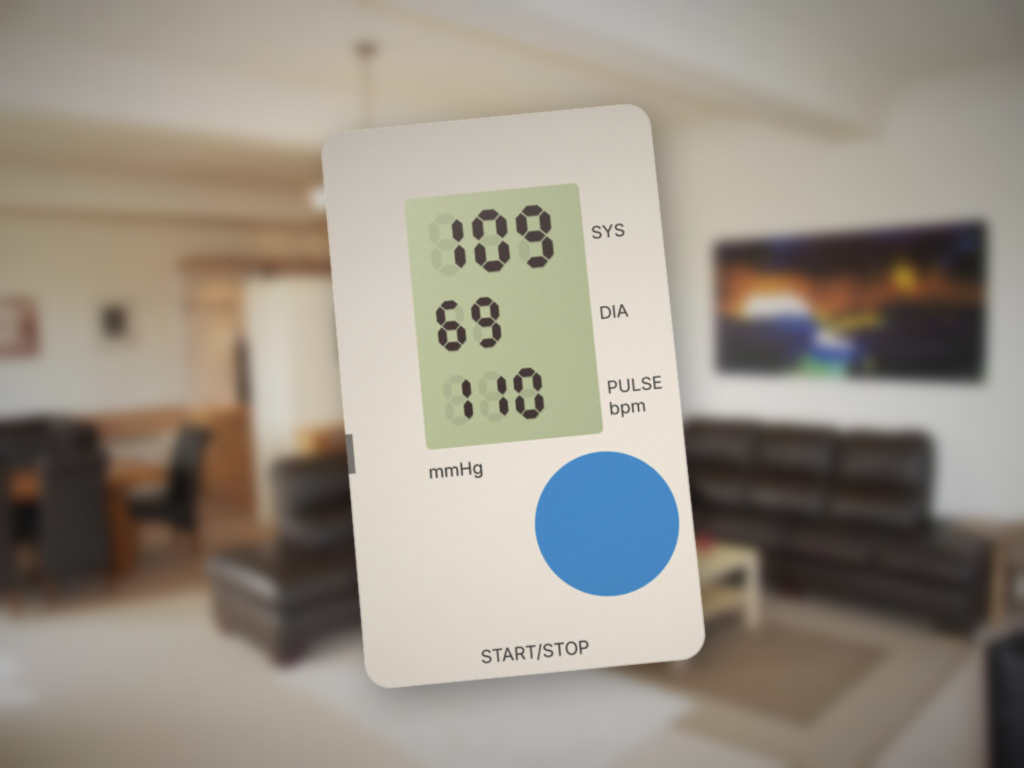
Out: 110bpm
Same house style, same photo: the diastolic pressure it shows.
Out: 69mmHg
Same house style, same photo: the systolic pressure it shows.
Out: 109mmHg
